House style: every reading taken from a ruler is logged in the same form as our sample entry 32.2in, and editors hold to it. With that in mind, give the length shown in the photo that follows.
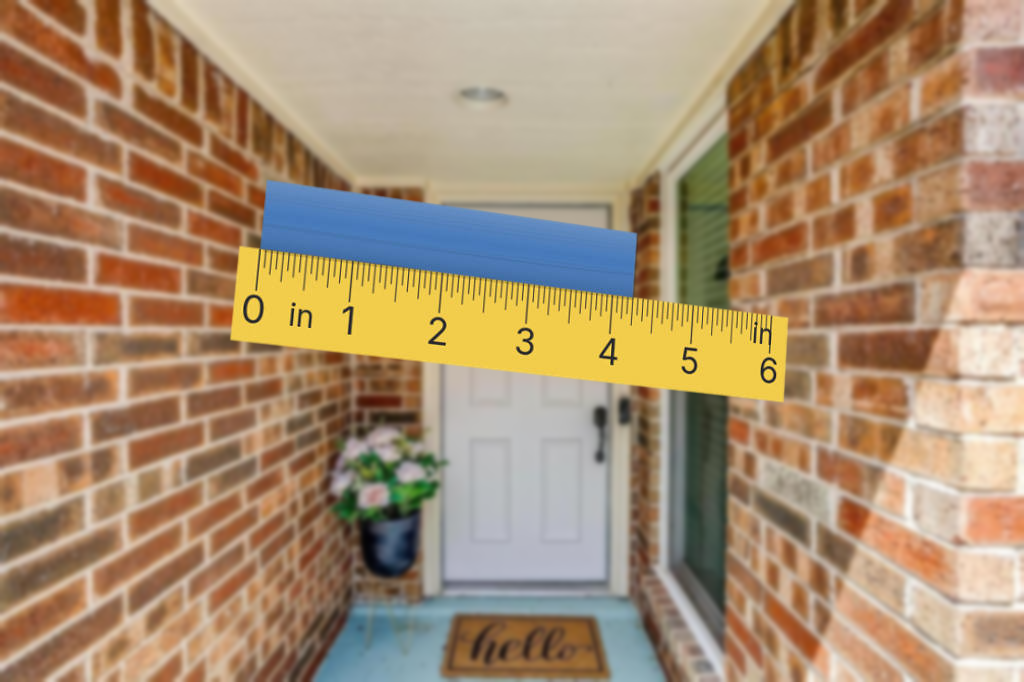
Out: 4.25in
